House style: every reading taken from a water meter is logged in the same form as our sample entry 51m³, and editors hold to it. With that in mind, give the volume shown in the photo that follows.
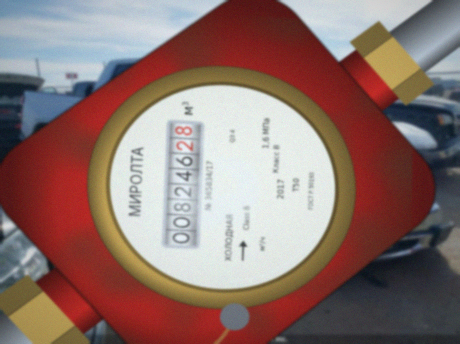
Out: 8246.28m³
